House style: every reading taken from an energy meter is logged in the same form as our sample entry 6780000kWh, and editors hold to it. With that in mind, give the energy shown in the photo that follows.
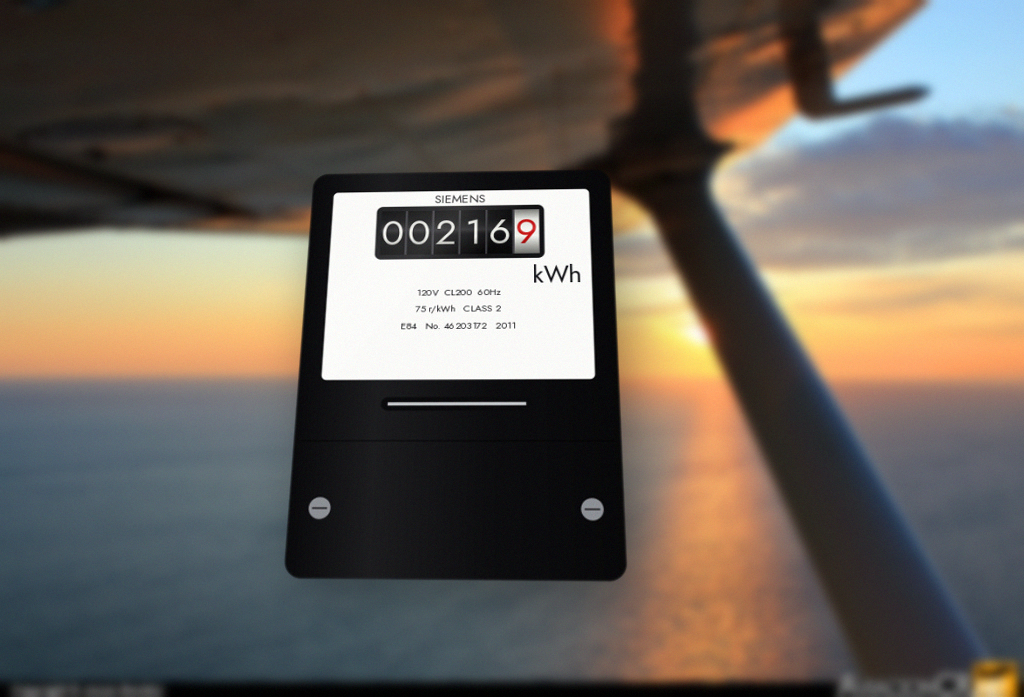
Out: 216.9kWh
